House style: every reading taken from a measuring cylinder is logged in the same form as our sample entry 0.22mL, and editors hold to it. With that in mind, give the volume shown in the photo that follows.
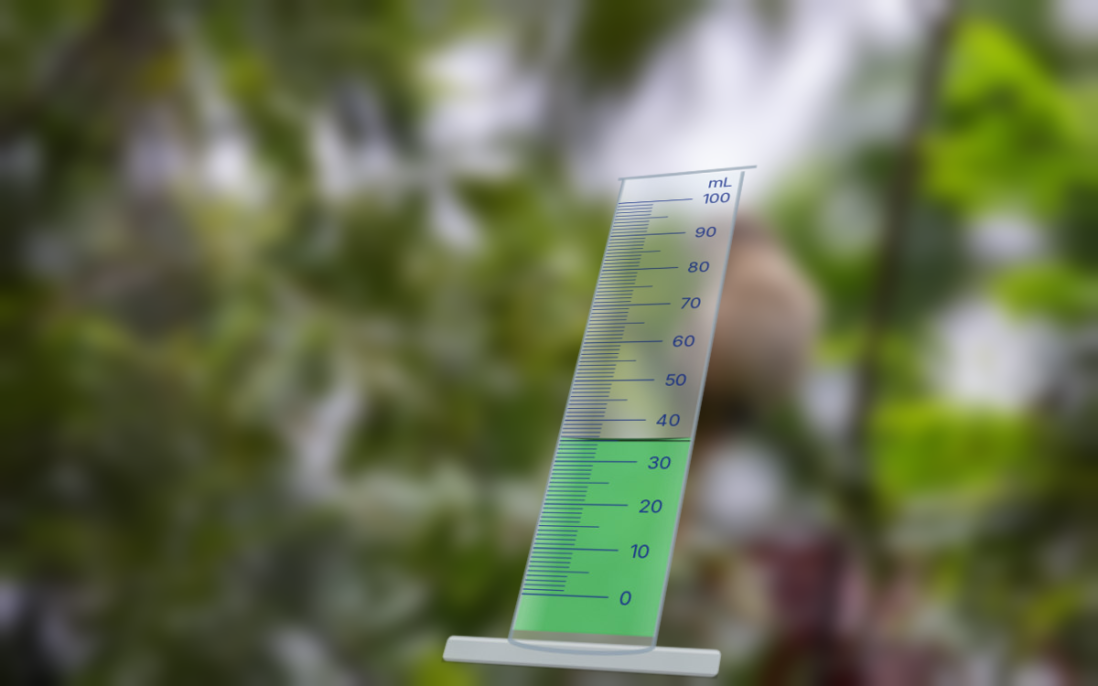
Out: 35mL
